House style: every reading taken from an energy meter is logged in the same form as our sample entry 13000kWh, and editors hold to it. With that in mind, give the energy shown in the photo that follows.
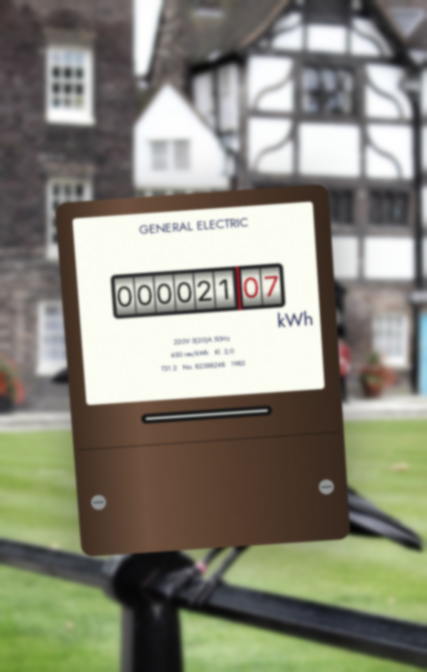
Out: 21.07kWh
